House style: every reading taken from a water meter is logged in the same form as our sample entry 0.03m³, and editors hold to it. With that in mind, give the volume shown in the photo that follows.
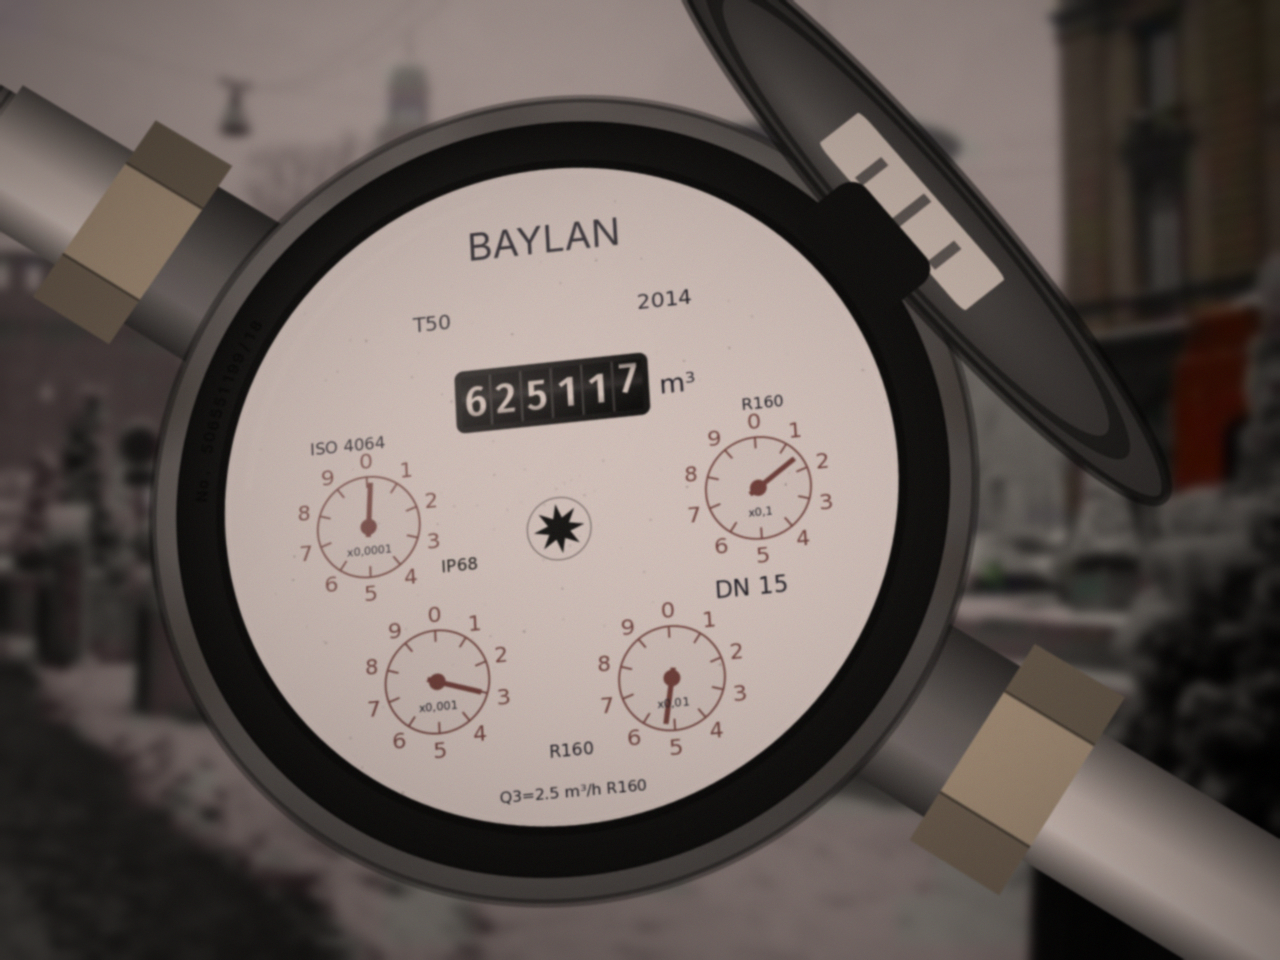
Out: 625117.1530m³
